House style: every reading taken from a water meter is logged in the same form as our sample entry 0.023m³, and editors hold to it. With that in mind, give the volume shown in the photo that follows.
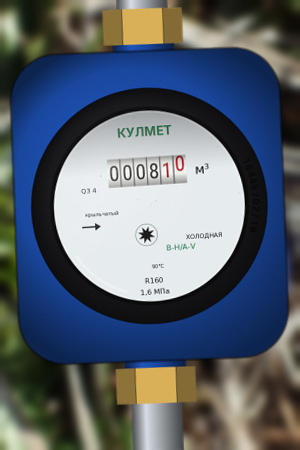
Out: 8.10m³
